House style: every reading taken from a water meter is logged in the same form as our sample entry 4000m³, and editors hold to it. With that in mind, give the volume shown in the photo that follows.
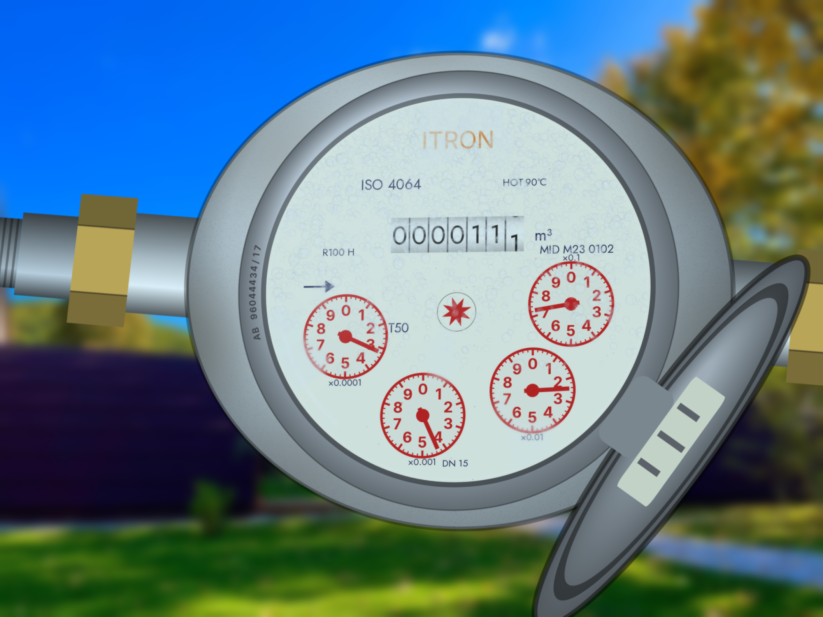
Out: 110.7243m³
